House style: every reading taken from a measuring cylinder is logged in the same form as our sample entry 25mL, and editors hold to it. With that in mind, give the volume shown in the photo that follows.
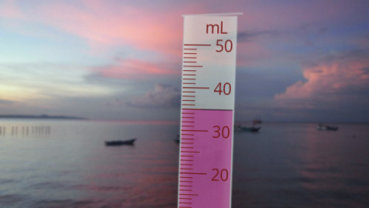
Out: 35mL
